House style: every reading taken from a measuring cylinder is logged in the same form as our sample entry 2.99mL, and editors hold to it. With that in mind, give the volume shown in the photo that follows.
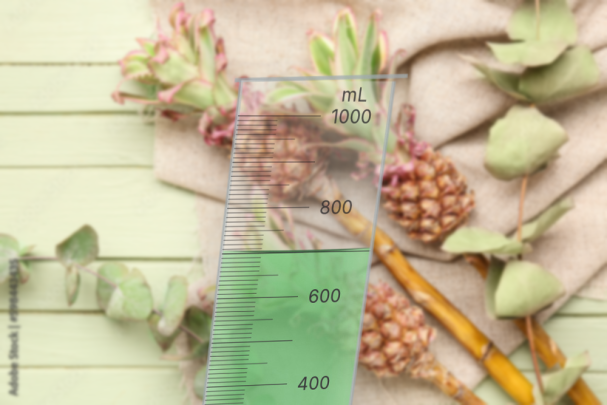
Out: 700mL
